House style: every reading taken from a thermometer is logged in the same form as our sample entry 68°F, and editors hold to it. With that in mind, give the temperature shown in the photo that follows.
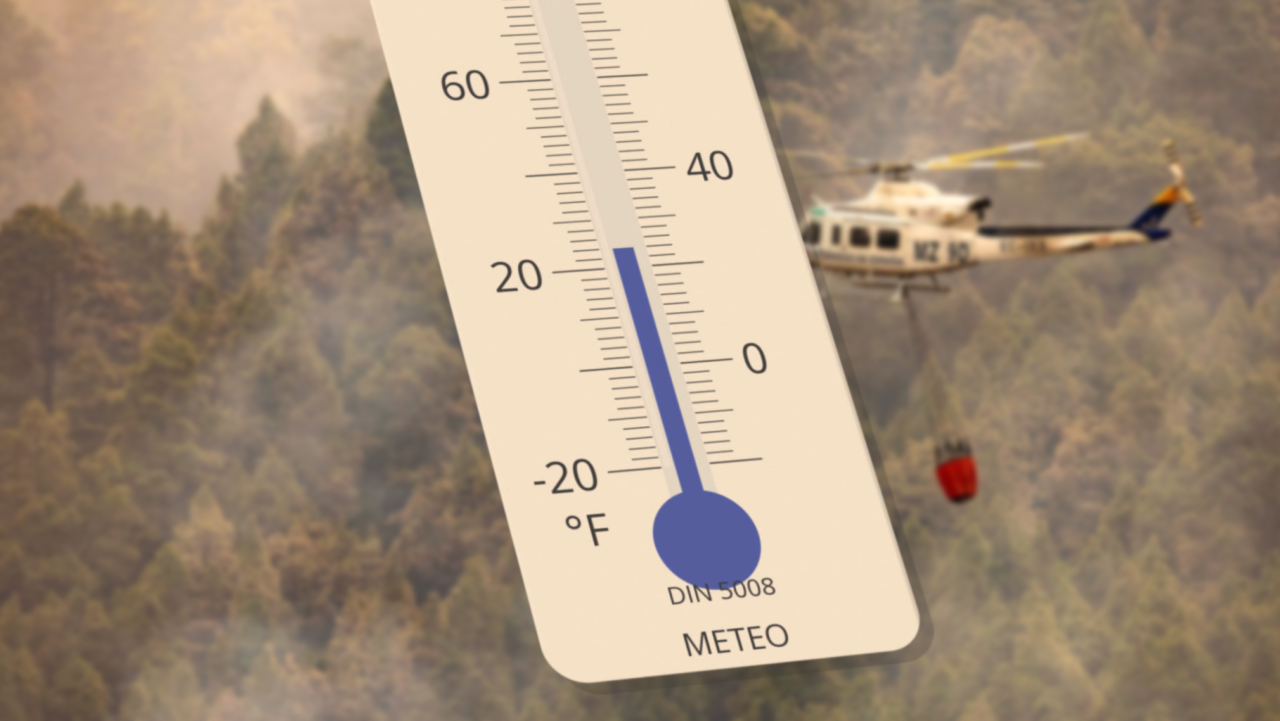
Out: 24°F
